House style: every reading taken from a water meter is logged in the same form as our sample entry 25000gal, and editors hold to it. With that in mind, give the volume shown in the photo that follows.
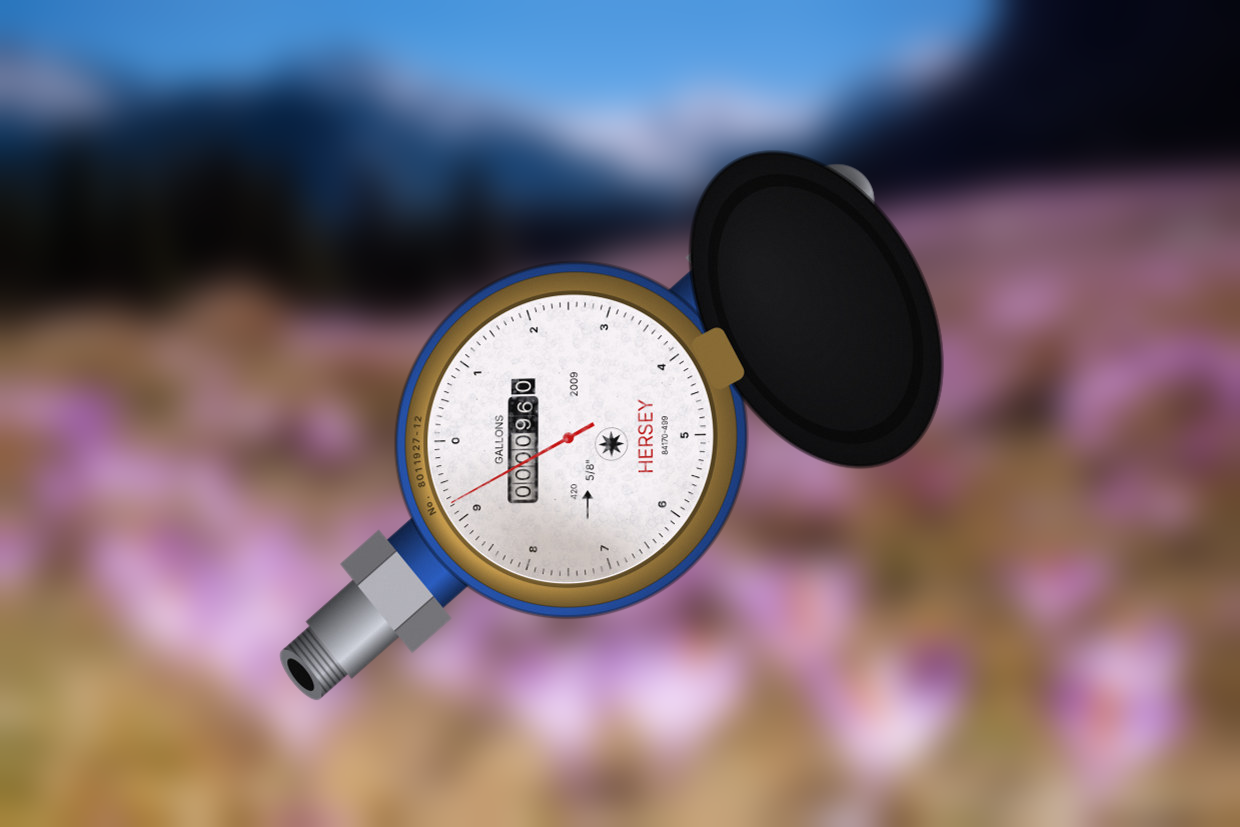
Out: 959.2gal
